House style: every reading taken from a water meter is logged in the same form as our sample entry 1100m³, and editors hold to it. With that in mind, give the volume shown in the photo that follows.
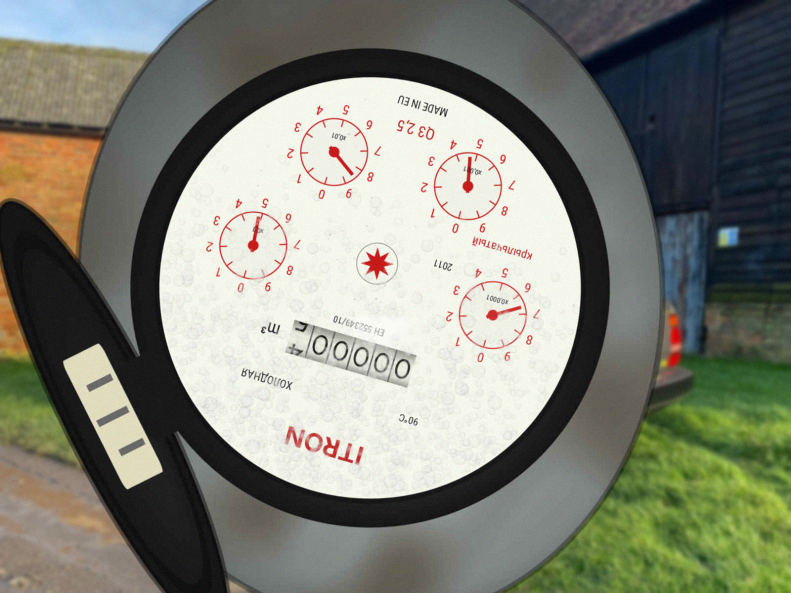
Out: 4.4846m³
